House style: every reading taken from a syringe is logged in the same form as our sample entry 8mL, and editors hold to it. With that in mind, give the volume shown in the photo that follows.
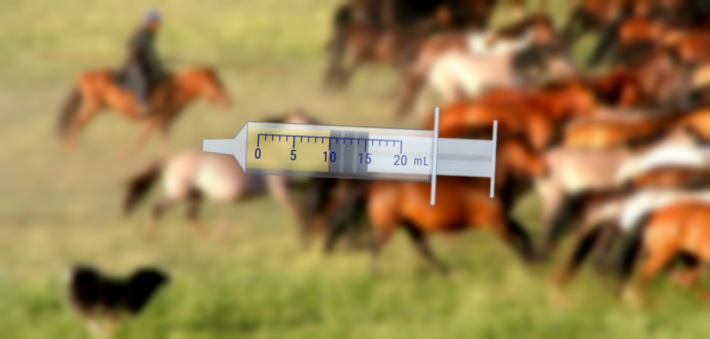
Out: 10mL
